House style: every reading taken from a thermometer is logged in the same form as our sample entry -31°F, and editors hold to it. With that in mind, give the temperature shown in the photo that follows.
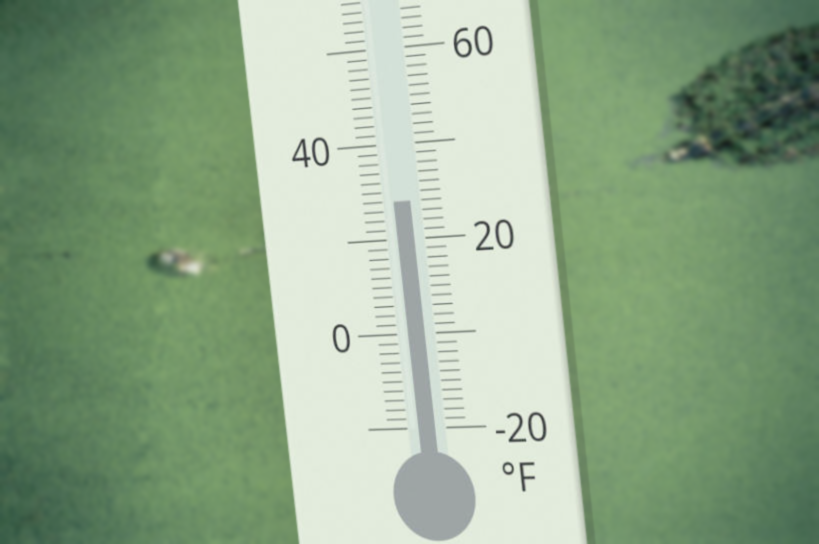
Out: 28°F
